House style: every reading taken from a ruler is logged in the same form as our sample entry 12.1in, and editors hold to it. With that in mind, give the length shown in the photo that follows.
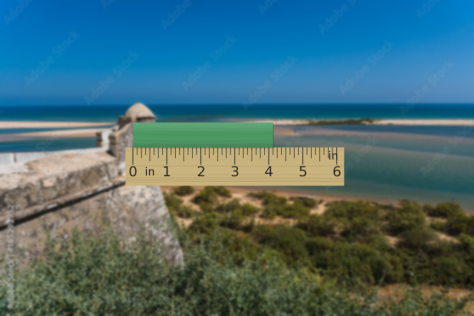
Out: 4.125in
